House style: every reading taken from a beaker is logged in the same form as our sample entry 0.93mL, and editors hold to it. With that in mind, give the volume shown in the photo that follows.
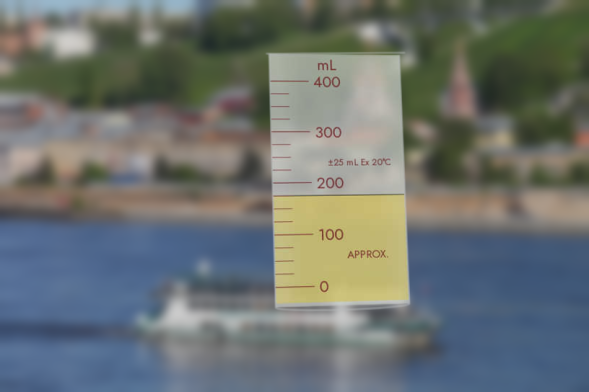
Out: 175mL
